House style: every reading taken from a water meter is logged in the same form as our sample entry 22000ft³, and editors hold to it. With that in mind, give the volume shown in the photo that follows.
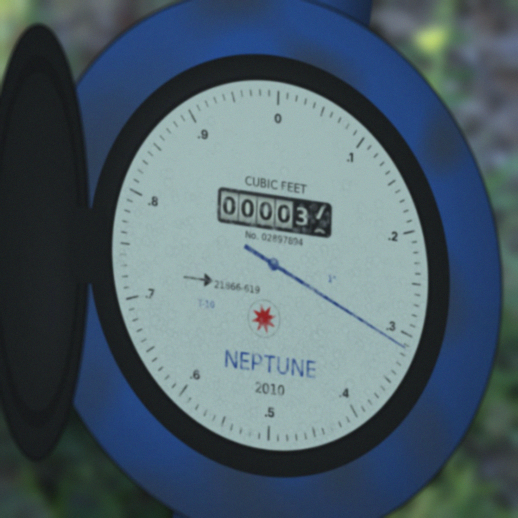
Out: 37.31ft³
